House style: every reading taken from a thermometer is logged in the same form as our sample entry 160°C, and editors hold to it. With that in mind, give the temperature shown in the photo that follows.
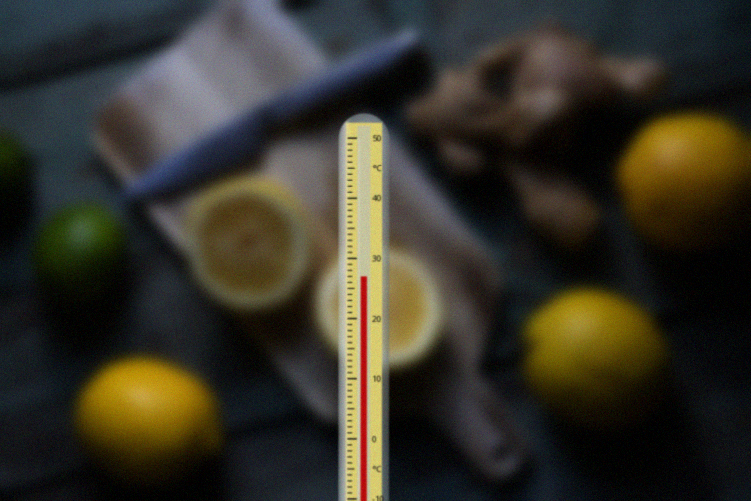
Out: 27°C
